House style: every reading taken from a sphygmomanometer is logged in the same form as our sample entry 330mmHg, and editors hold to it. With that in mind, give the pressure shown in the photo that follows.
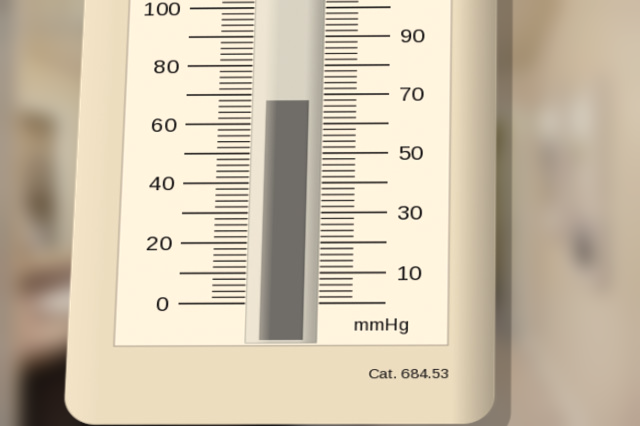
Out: 68mmHg
